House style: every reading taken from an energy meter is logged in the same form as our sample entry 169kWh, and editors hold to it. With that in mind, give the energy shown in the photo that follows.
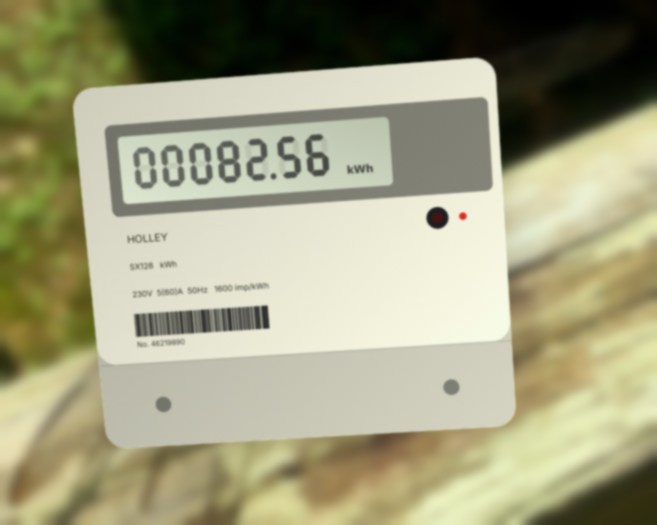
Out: 82.56kWh
